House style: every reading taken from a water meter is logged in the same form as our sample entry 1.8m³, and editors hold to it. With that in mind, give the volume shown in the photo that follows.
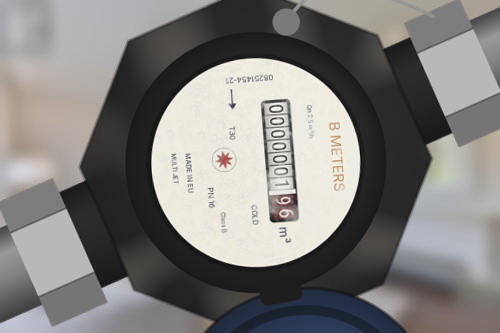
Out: 1.96m³
